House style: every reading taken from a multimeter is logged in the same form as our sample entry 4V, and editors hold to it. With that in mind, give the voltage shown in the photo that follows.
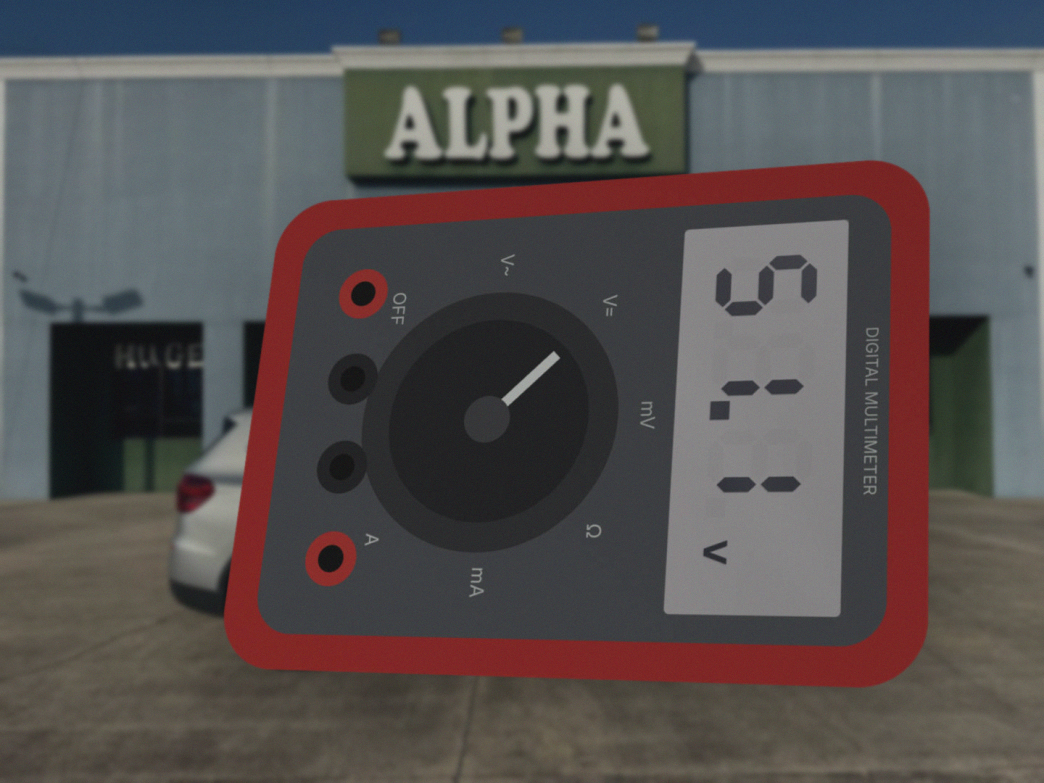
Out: 51.1V
